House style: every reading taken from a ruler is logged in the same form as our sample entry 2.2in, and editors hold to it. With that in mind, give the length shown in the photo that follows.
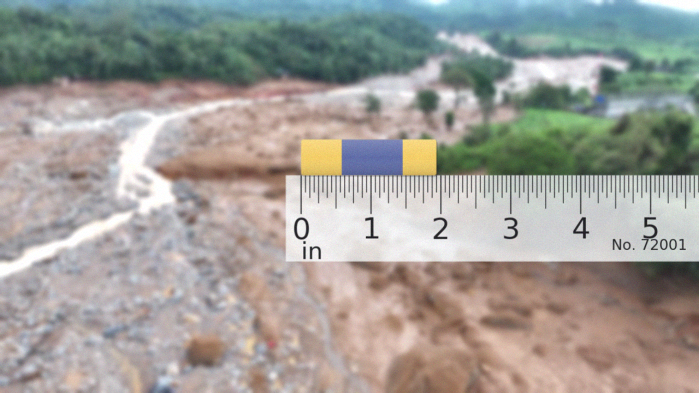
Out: 1.9375in
